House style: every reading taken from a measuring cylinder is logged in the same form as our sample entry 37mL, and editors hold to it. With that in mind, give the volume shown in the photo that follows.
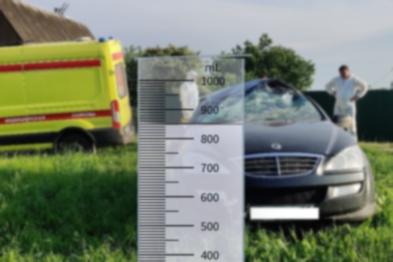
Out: 850mL
